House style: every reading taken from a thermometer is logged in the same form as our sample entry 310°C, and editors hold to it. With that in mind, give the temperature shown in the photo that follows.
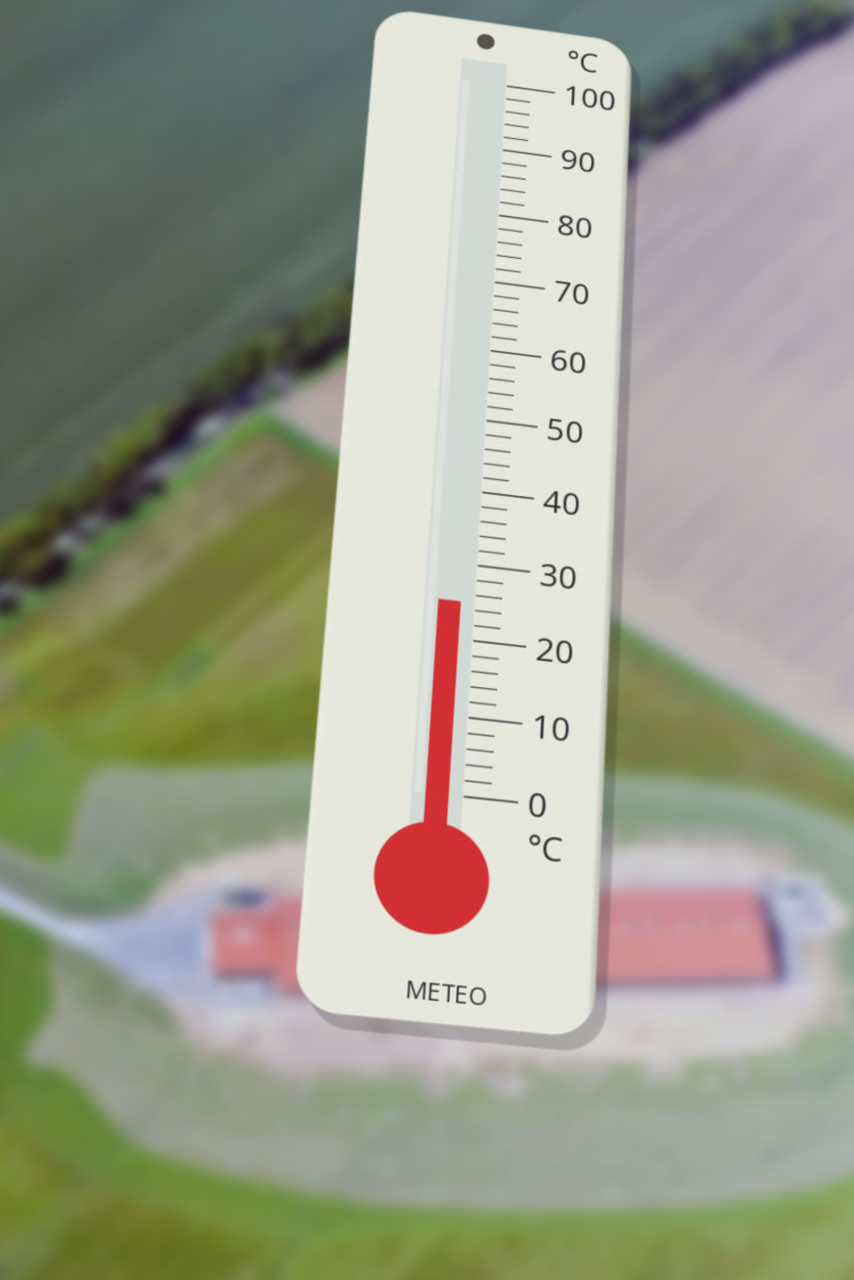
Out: 25°C
